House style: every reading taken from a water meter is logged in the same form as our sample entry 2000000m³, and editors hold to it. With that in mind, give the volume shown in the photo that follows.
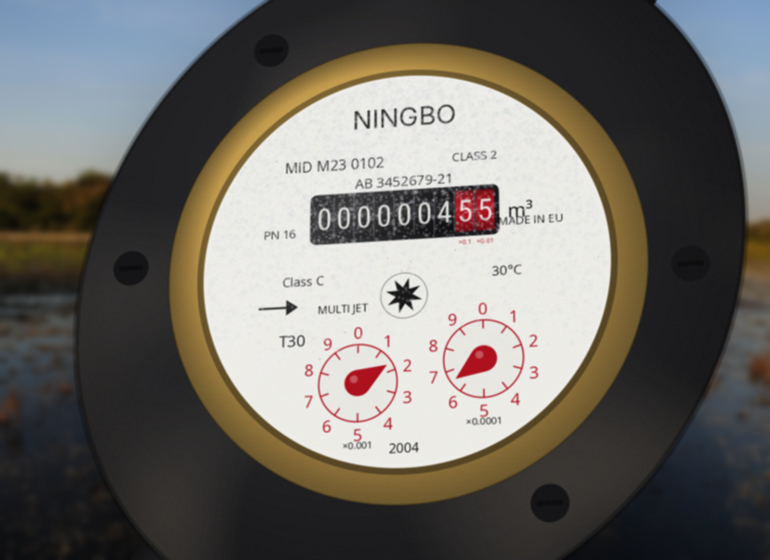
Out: 4.5516m³
